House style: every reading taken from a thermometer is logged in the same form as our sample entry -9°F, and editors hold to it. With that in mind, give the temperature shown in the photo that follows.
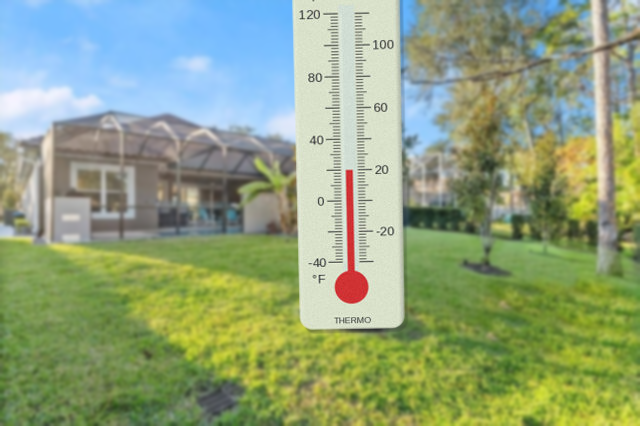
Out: 20°F
